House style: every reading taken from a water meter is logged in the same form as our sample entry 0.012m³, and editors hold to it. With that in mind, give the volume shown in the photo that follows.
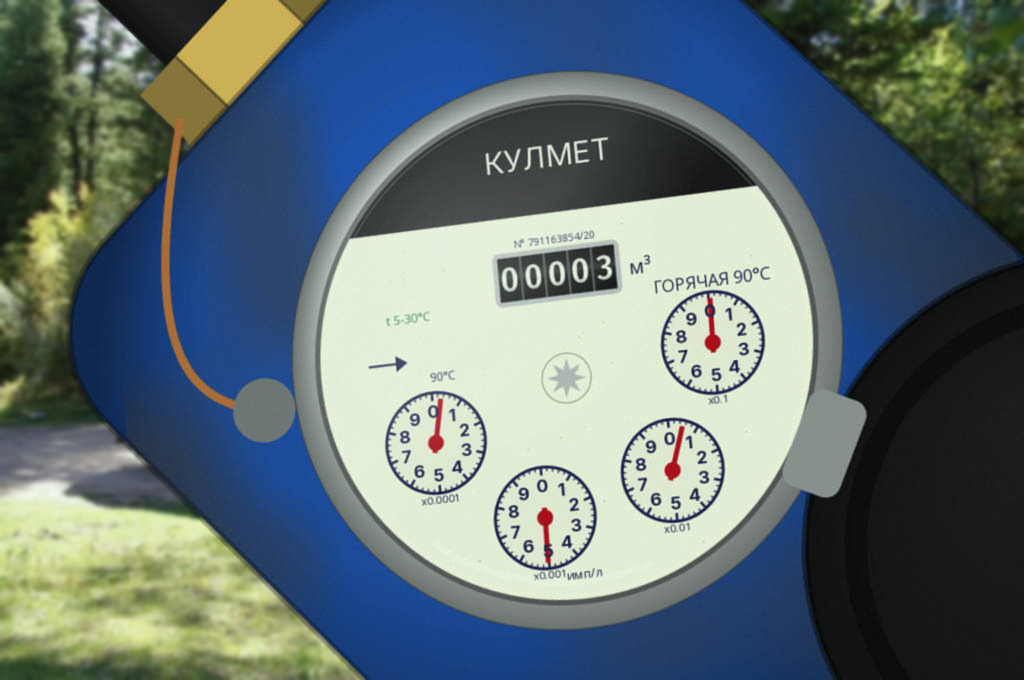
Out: 3.0050m³
